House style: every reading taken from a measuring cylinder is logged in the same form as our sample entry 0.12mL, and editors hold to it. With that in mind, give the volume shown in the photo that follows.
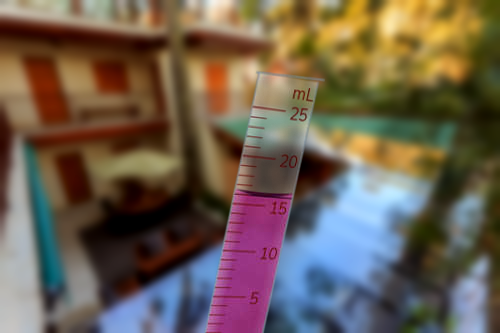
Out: 16mL
